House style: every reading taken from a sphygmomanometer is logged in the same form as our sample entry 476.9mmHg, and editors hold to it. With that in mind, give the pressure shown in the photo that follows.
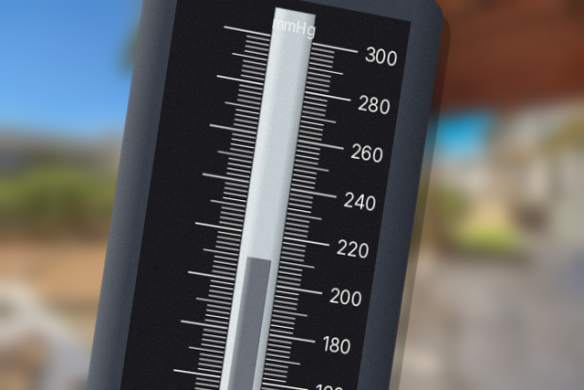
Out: 210mmHg
